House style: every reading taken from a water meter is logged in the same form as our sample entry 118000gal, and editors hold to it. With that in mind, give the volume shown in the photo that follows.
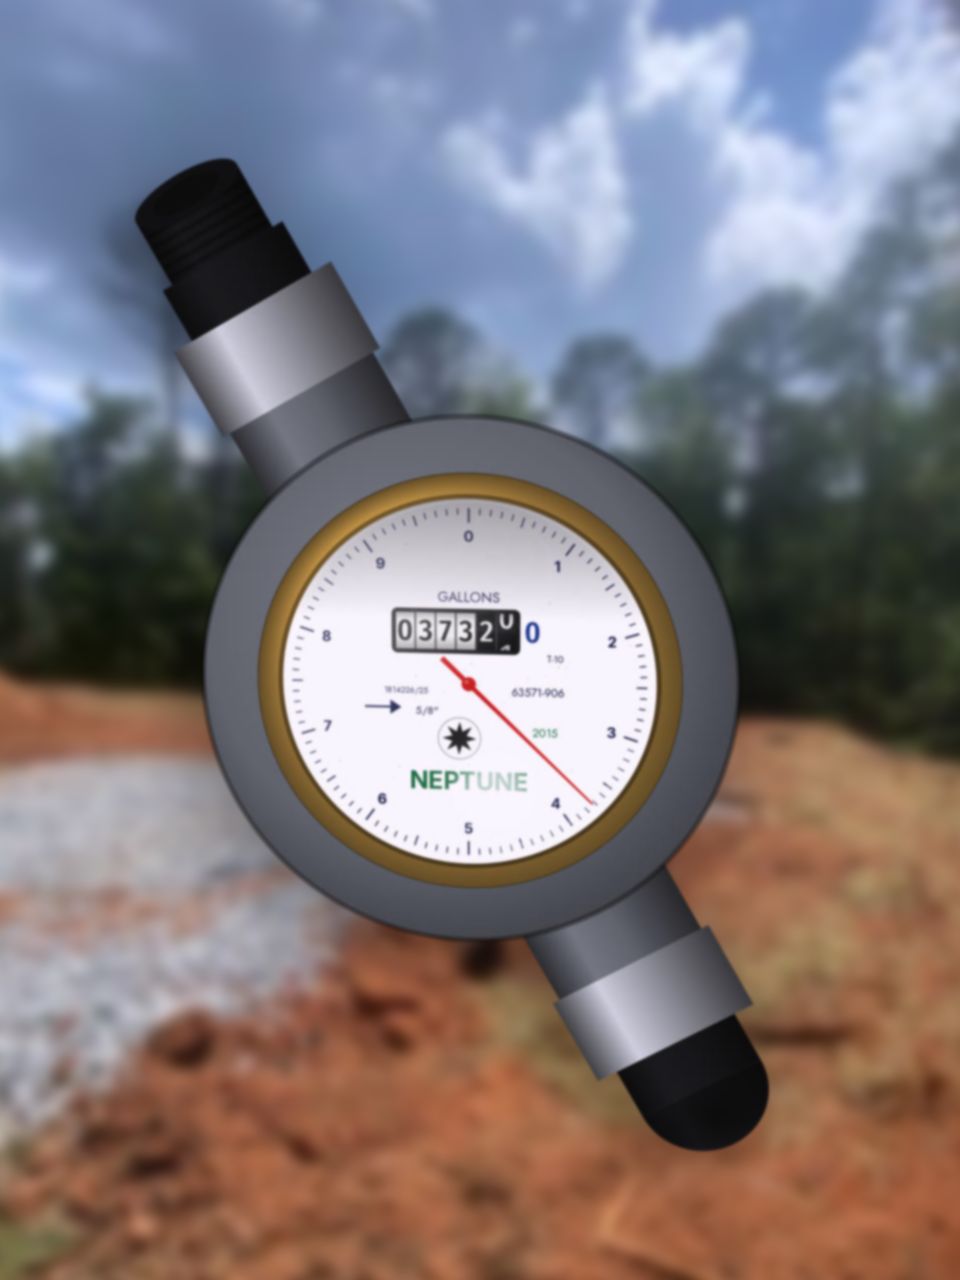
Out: 373203.7gal
